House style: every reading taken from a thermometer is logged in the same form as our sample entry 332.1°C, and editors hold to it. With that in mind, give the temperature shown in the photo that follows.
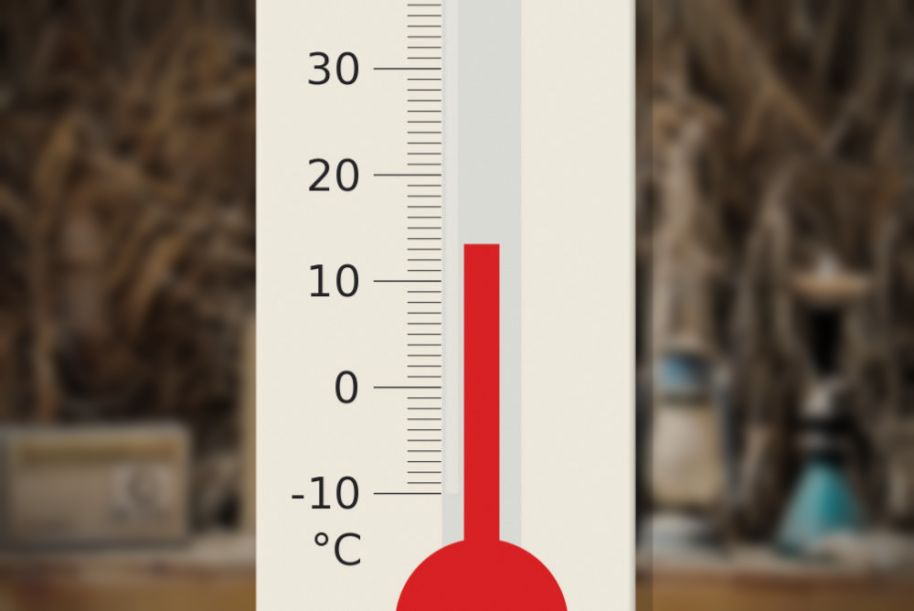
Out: 13.5°C
